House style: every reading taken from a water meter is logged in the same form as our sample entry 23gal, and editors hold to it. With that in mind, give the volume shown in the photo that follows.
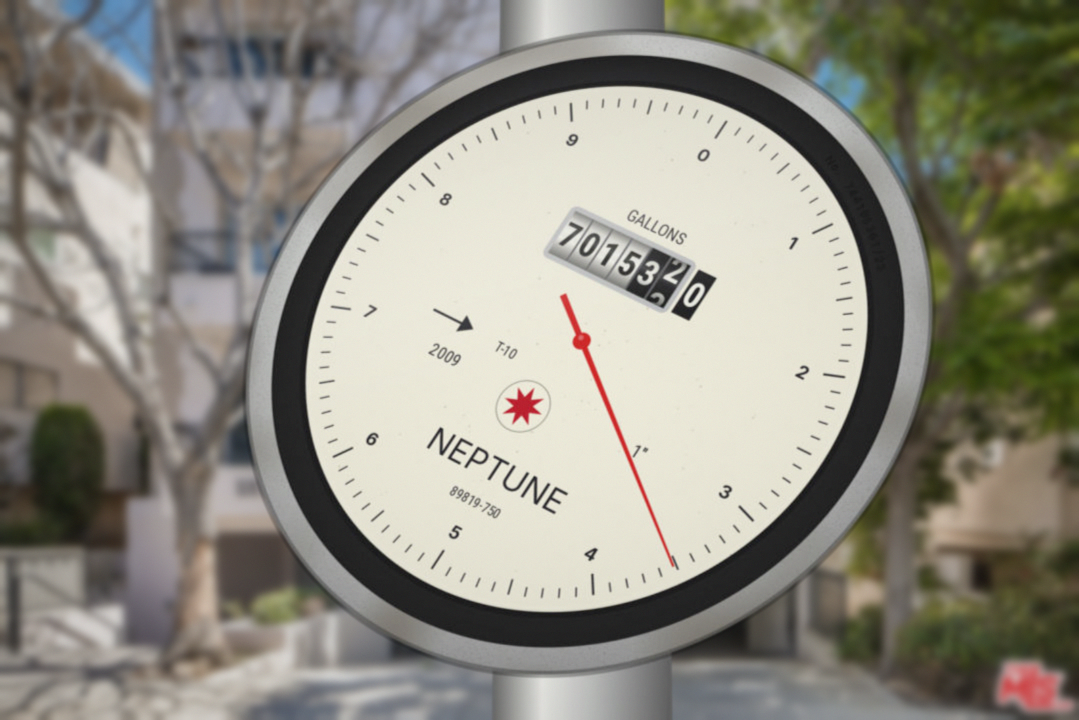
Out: 7015323.5gal
